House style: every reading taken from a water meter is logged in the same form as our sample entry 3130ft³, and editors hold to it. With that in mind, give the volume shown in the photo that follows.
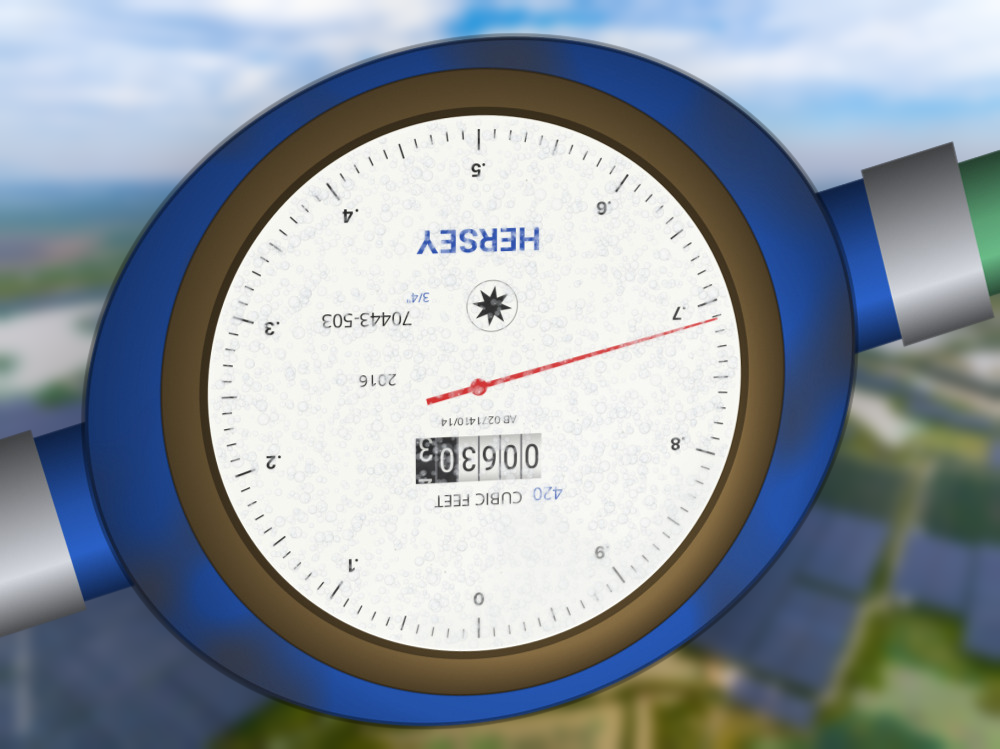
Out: 6302.71ft³
